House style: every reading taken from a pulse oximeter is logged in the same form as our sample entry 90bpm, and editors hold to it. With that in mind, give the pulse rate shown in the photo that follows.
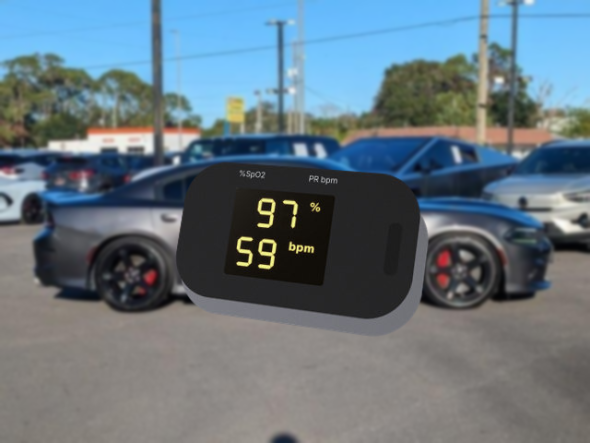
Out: 59bpm
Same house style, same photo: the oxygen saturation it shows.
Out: 97%
